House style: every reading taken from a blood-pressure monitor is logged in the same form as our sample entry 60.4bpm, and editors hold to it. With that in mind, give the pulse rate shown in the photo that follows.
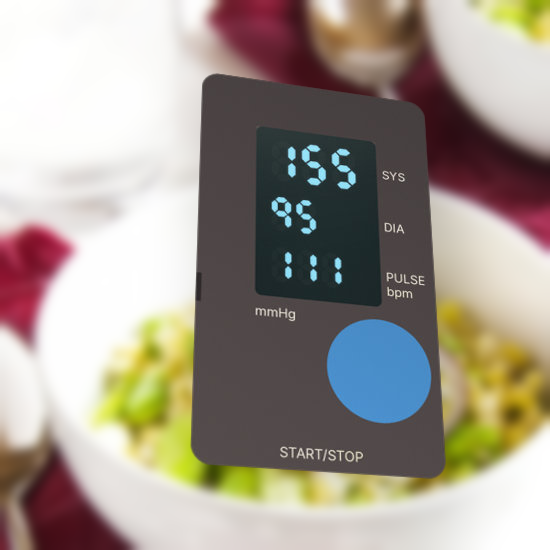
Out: 111bpm
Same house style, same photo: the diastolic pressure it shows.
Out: 95mmHg
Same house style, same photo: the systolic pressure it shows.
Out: 155mmHg
